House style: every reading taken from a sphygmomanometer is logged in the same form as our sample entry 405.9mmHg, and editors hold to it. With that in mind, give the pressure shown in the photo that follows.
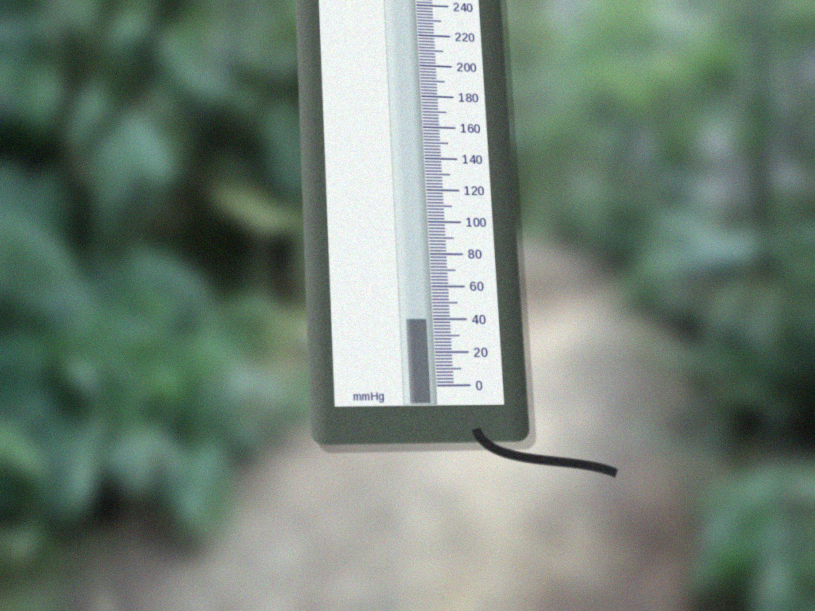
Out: 40mmHg
